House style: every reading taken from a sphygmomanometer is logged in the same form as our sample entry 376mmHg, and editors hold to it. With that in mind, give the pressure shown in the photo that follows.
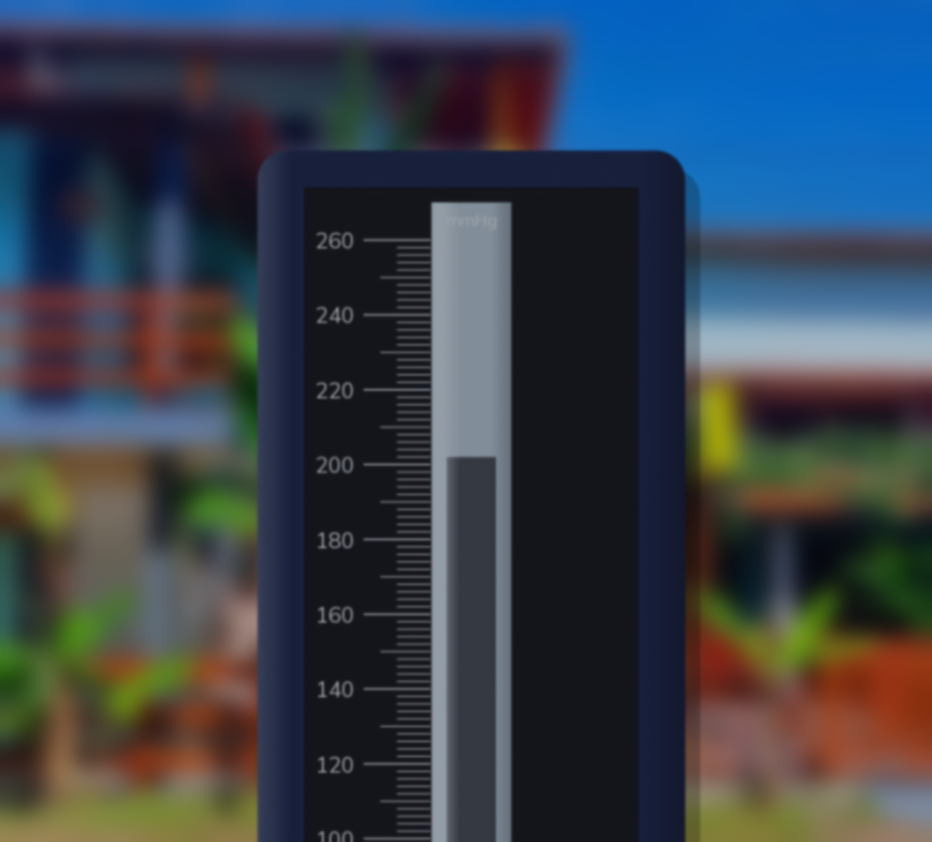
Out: 202mmHg
